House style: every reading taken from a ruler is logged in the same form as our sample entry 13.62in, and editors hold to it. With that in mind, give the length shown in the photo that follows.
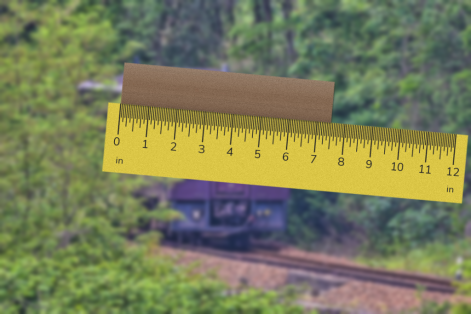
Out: 7.5in
